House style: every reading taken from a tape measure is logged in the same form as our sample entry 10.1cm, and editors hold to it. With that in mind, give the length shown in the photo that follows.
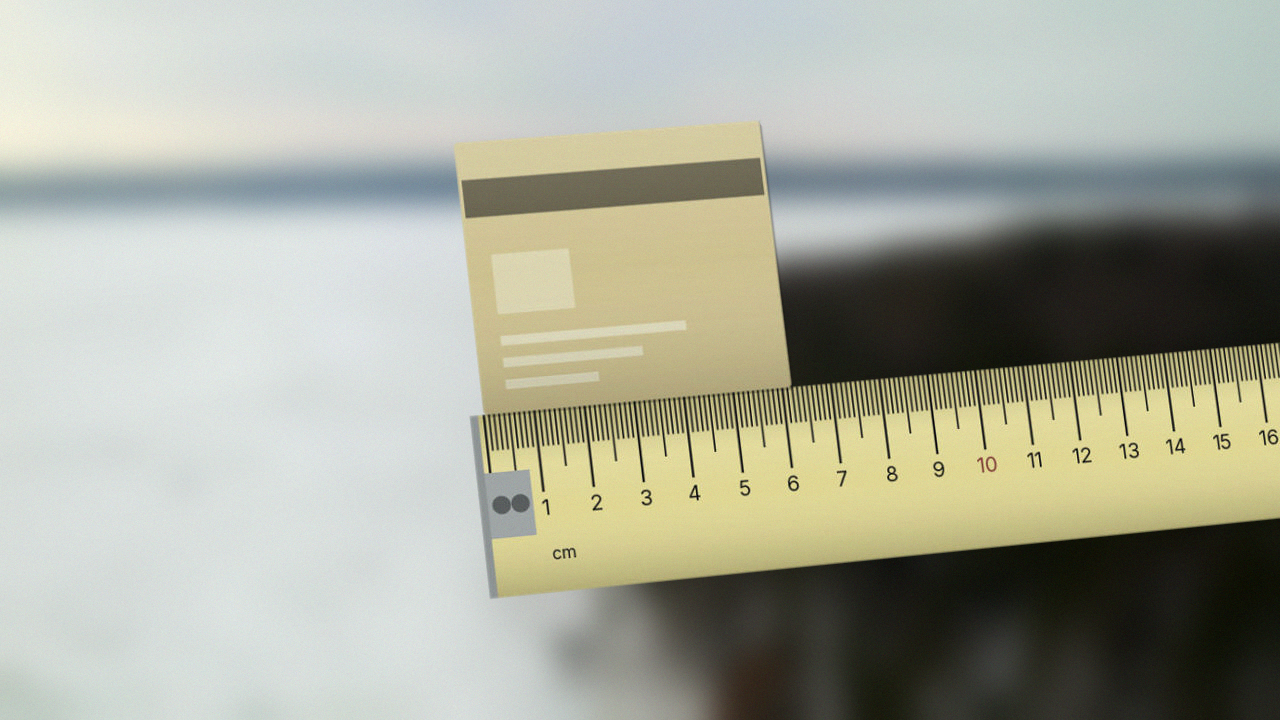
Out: 6.2cm
